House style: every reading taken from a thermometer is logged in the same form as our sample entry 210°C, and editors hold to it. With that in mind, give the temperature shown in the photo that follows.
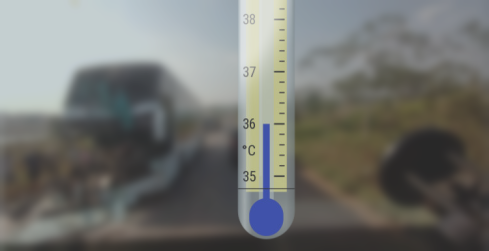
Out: 36°C
